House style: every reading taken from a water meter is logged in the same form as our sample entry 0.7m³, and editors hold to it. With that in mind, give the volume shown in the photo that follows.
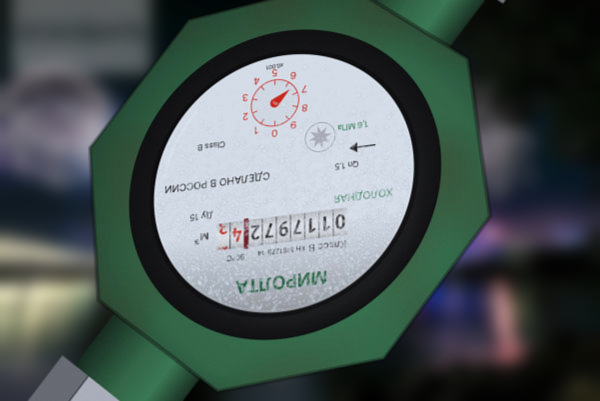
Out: 117972.426m³
